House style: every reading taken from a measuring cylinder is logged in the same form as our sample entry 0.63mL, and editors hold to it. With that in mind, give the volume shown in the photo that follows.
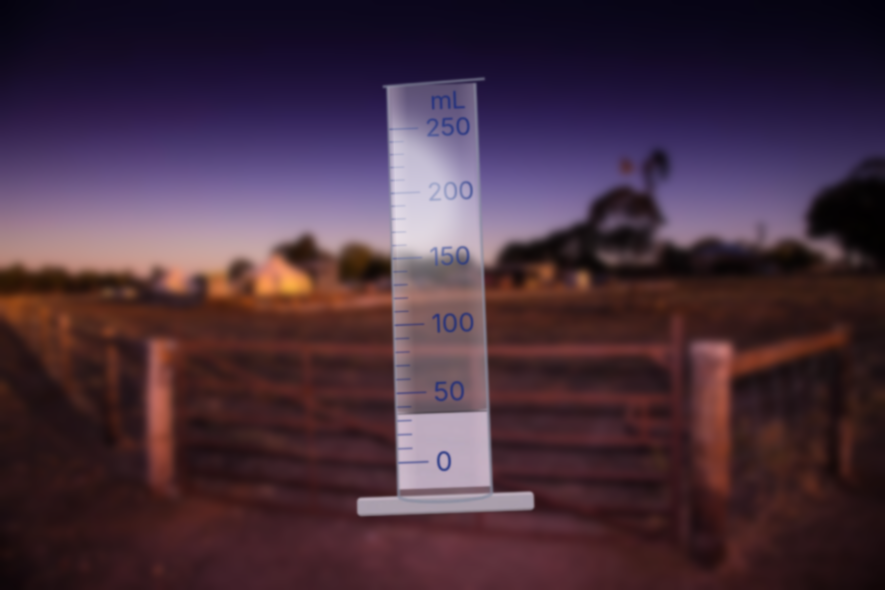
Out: 35mL
